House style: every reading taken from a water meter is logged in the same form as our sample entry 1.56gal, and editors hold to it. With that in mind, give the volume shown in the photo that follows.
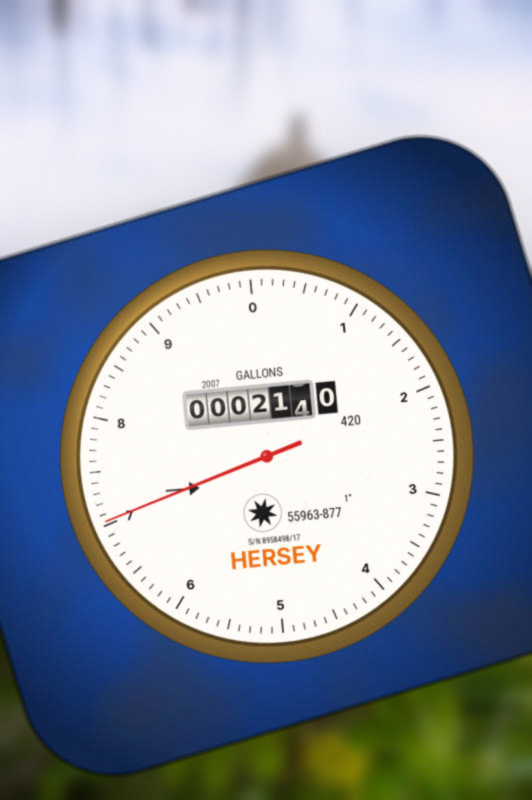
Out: 2137.0gal
